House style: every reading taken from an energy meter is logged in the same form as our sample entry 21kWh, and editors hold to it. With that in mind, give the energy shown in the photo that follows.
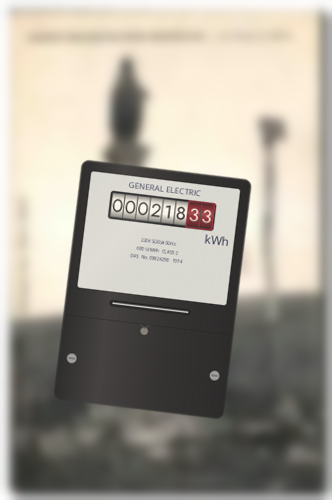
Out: 218.33kWh
